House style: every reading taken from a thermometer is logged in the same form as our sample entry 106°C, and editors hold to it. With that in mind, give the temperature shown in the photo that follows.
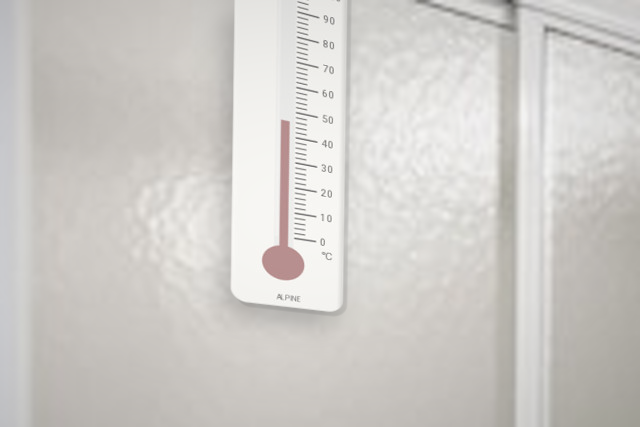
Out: 46°C
